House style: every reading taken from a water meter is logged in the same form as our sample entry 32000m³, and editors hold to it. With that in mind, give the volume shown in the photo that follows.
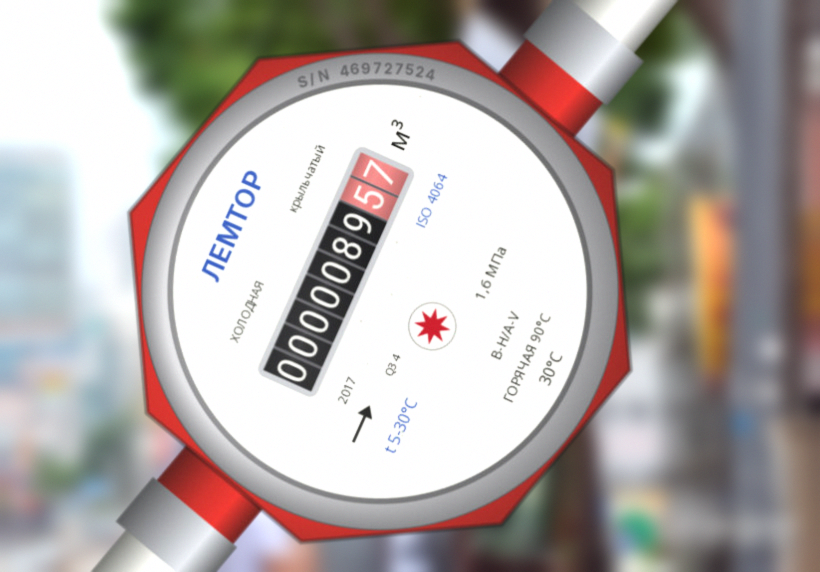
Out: 89.57m³
